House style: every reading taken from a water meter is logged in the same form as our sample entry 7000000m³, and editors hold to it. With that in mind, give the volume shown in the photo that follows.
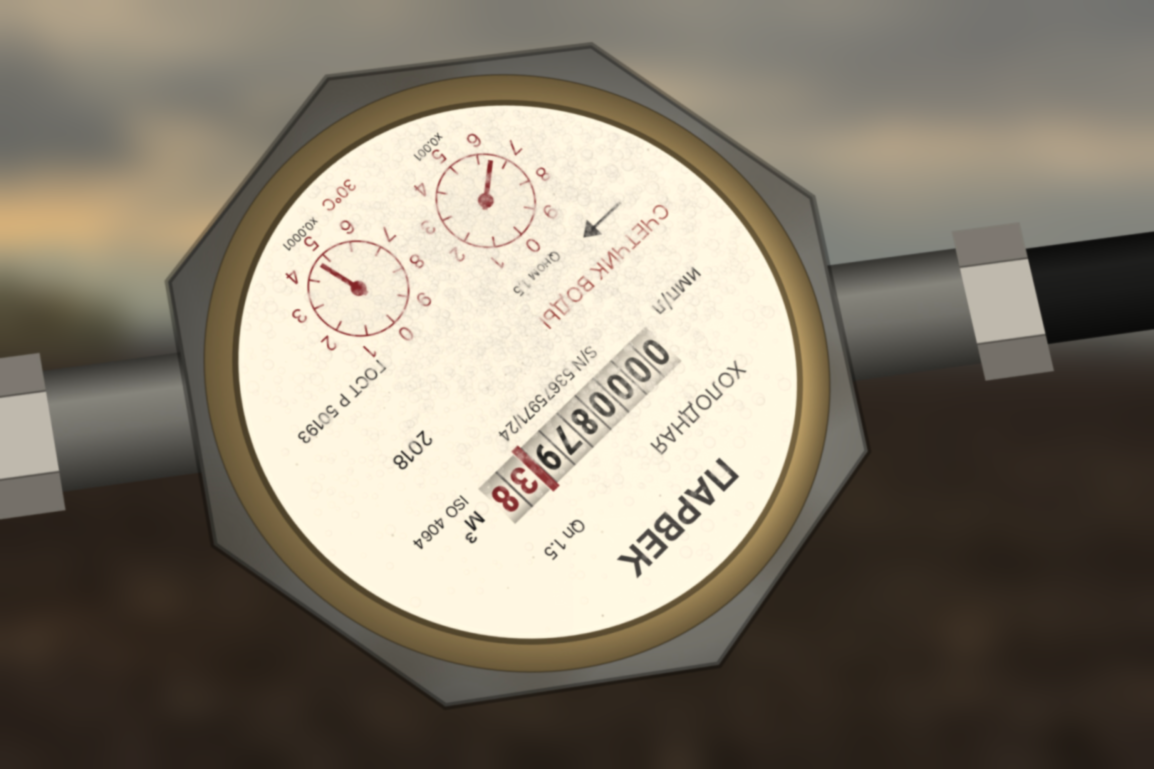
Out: 879.3864m³
